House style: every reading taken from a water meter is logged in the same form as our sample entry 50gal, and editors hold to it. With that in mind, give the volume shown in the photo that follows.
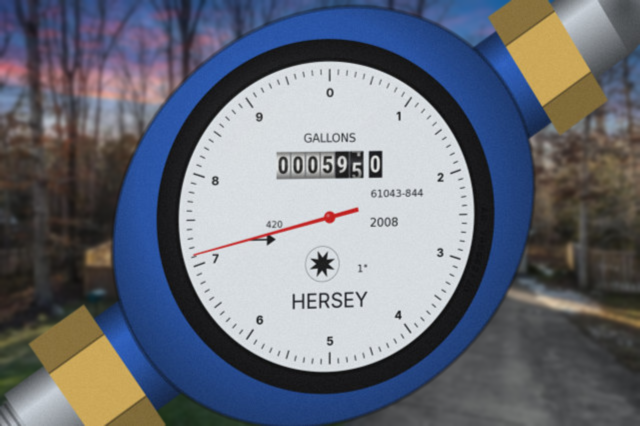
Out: 5947.1gal
